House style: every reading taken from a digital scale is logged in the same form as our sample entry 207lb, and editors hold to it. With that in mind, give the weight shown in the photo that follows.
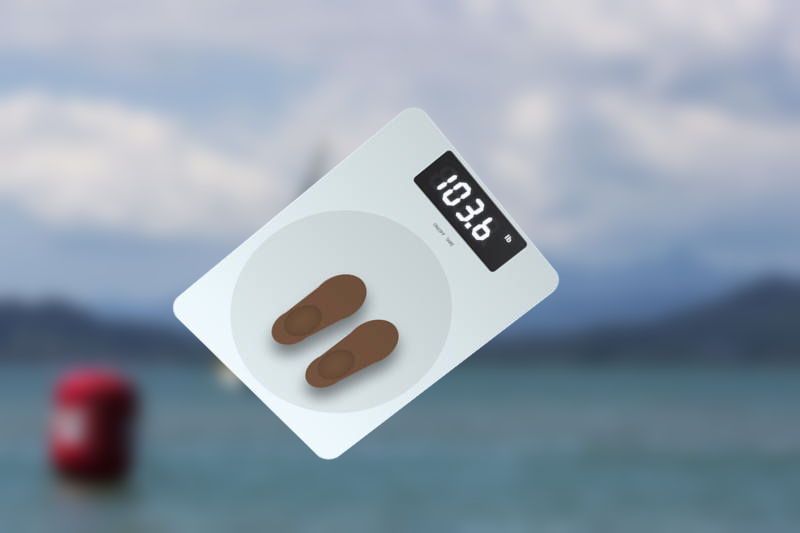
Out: 103.6lb
